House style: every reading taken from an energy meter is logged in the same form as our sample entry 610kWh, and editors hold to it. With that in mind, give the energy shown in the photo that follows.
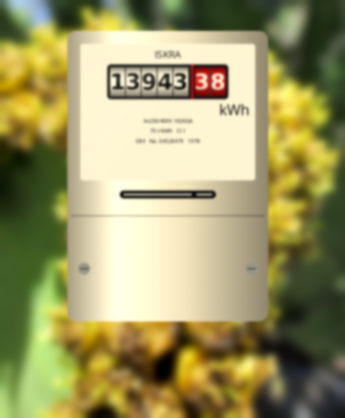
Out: 13943.38kWh
